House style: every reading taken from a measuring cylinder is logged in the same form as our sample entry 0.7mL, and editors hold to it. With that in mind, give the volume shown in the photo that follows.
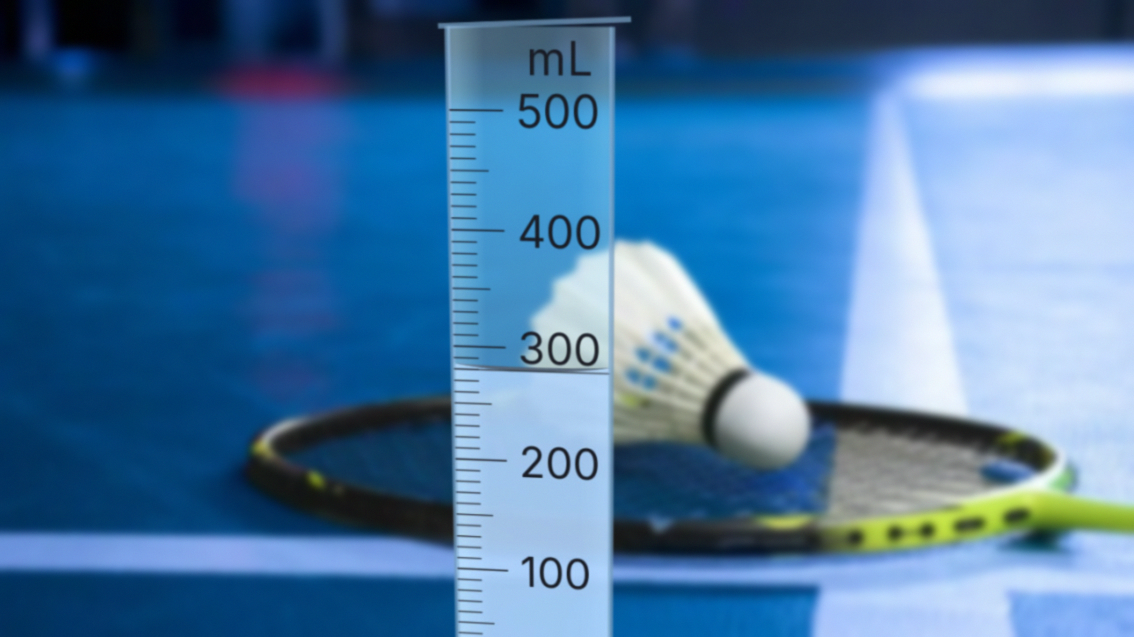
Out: 280mL
